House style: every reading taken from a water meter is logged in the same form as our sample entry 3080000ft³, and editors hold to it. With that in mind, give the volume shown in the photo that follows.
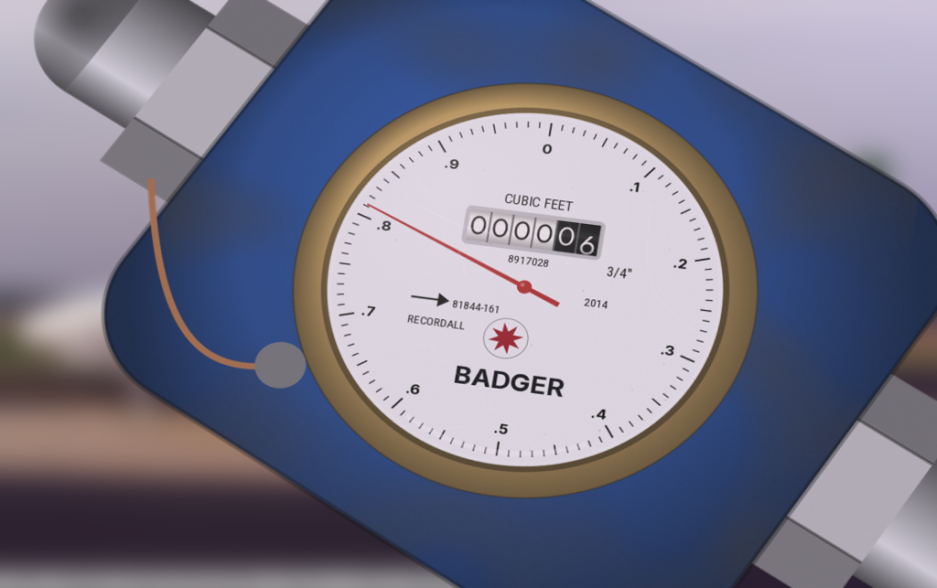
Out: 5.81ft³
